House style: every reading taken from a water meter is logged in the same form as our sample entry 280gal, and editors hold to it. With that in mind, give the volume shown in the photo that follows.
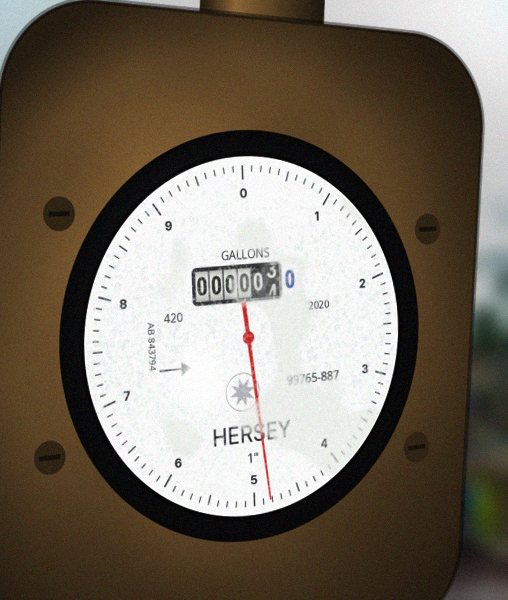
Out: 34.8gal
